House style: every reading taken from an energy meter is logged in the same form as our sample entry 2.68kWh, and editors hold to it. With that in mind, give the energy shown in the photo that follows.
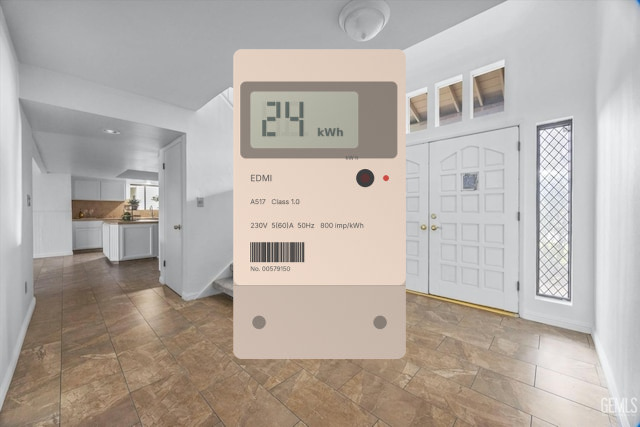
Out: 24kWh
